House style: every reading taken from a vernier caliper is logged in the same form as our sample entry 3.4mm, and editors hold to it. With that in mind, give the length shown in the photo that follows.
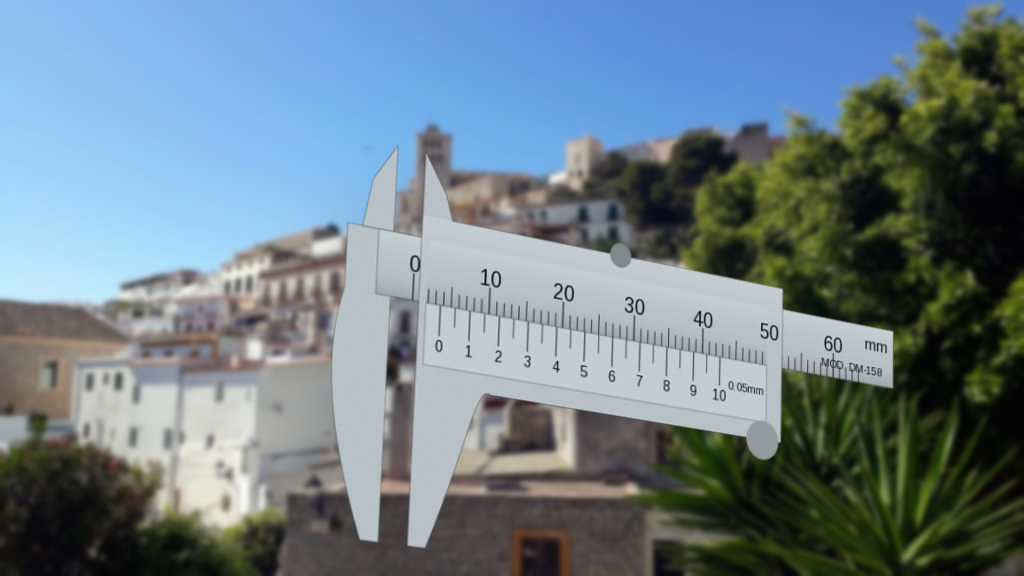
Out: 3.6mm
